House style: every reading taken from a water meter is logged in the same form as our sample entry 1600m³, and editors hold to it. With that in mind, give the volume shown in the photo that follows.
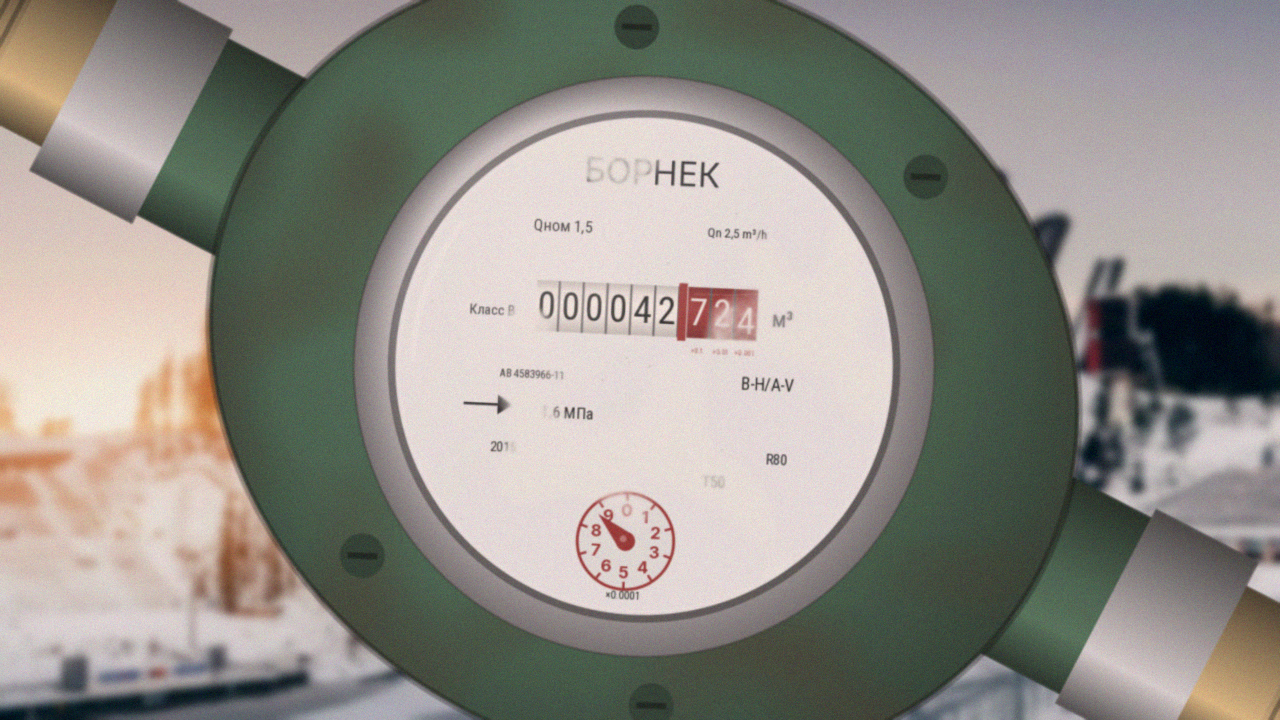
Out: 42.7238m³
